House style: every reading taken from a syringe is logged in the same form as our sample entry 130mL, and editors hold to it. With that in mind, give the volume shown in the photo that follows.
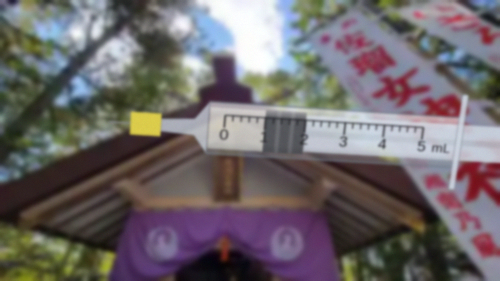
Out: 1mL
